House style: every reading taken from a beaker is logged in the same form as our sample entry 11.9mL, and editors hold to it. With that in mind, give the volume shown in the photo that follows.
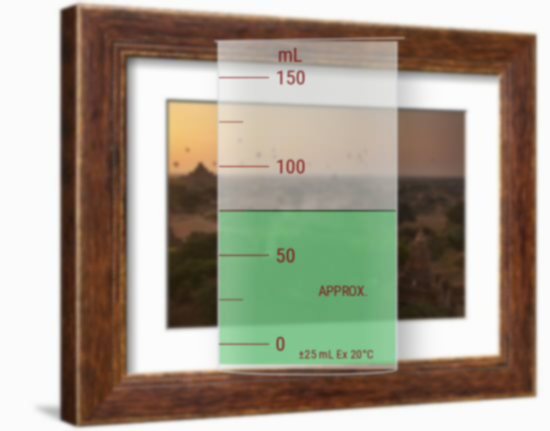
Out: 75mL
